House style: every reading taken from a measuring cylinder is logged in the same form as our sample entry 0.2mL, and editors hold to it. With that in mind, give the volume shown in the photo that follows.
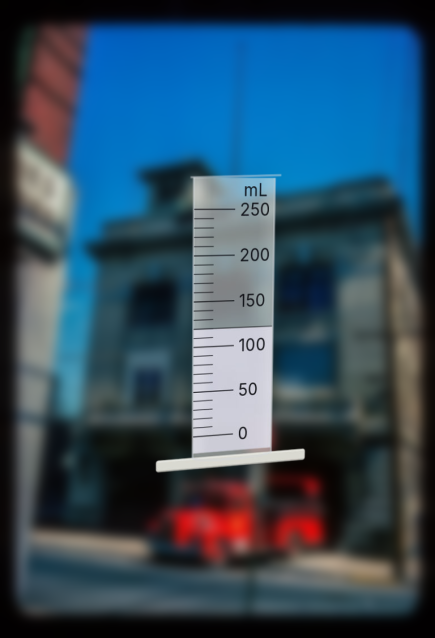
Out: 120mL
